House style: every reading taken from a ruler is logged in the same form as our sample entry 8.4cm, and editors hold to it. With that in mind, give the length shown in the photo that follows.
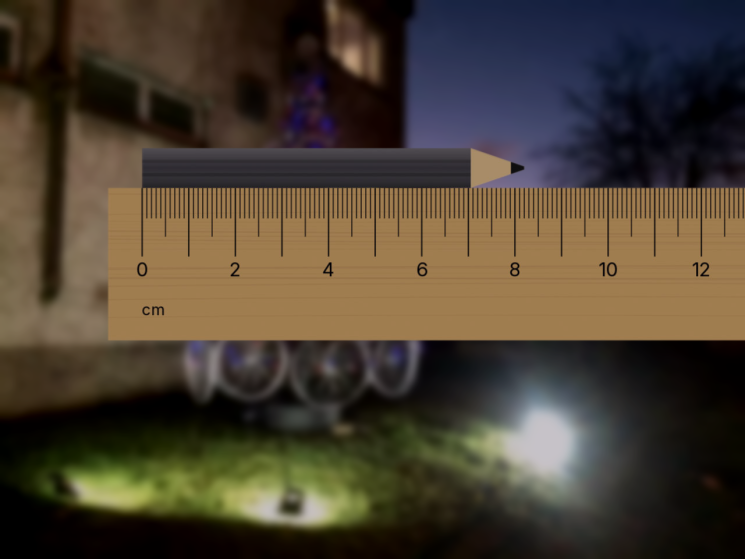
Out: 8.2cm
